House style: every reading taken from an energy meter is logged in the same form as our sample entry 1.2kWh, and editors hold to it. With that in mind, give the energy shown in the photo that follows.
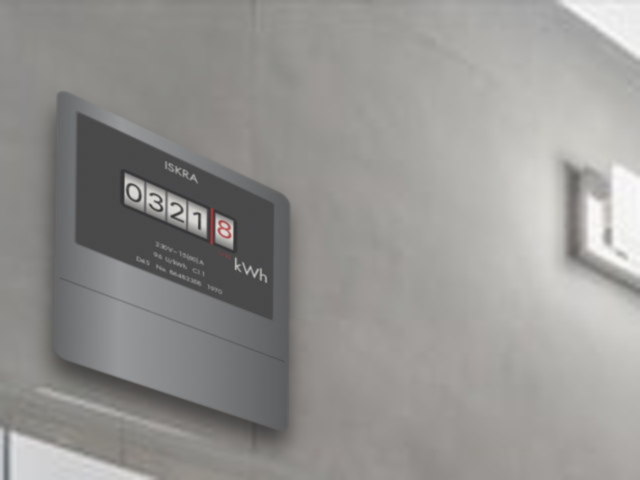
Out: 321.8kWh
